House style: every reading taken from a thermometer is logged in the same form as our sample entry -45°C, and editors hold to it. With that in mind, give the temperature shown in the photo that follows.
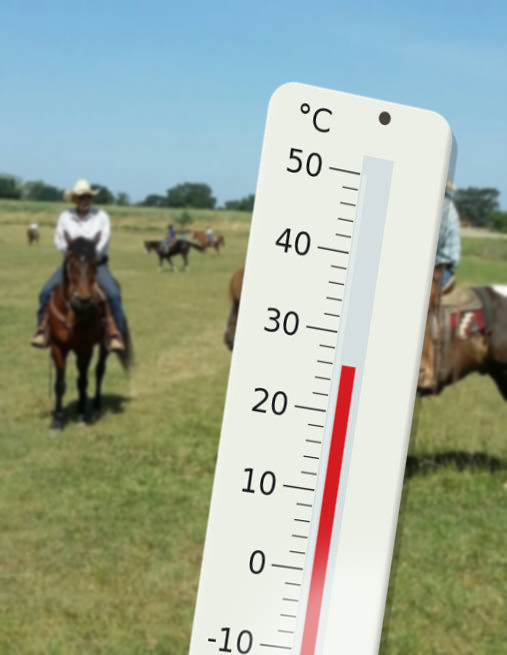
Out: 26°C
